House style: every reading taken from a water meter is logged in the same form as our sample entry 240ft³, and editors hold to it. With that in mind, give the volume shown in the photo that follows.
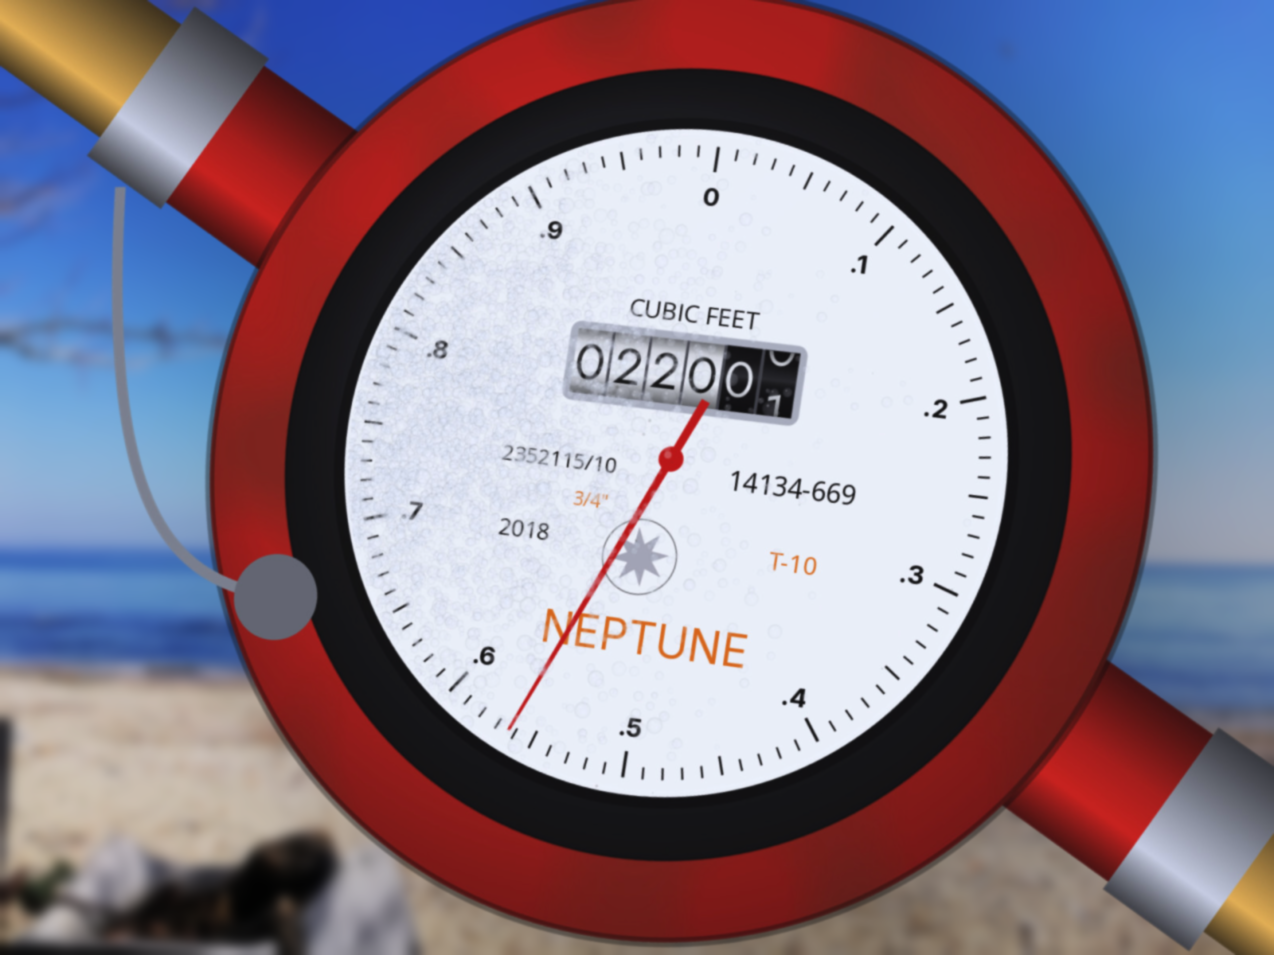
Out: 22000.56ft³
